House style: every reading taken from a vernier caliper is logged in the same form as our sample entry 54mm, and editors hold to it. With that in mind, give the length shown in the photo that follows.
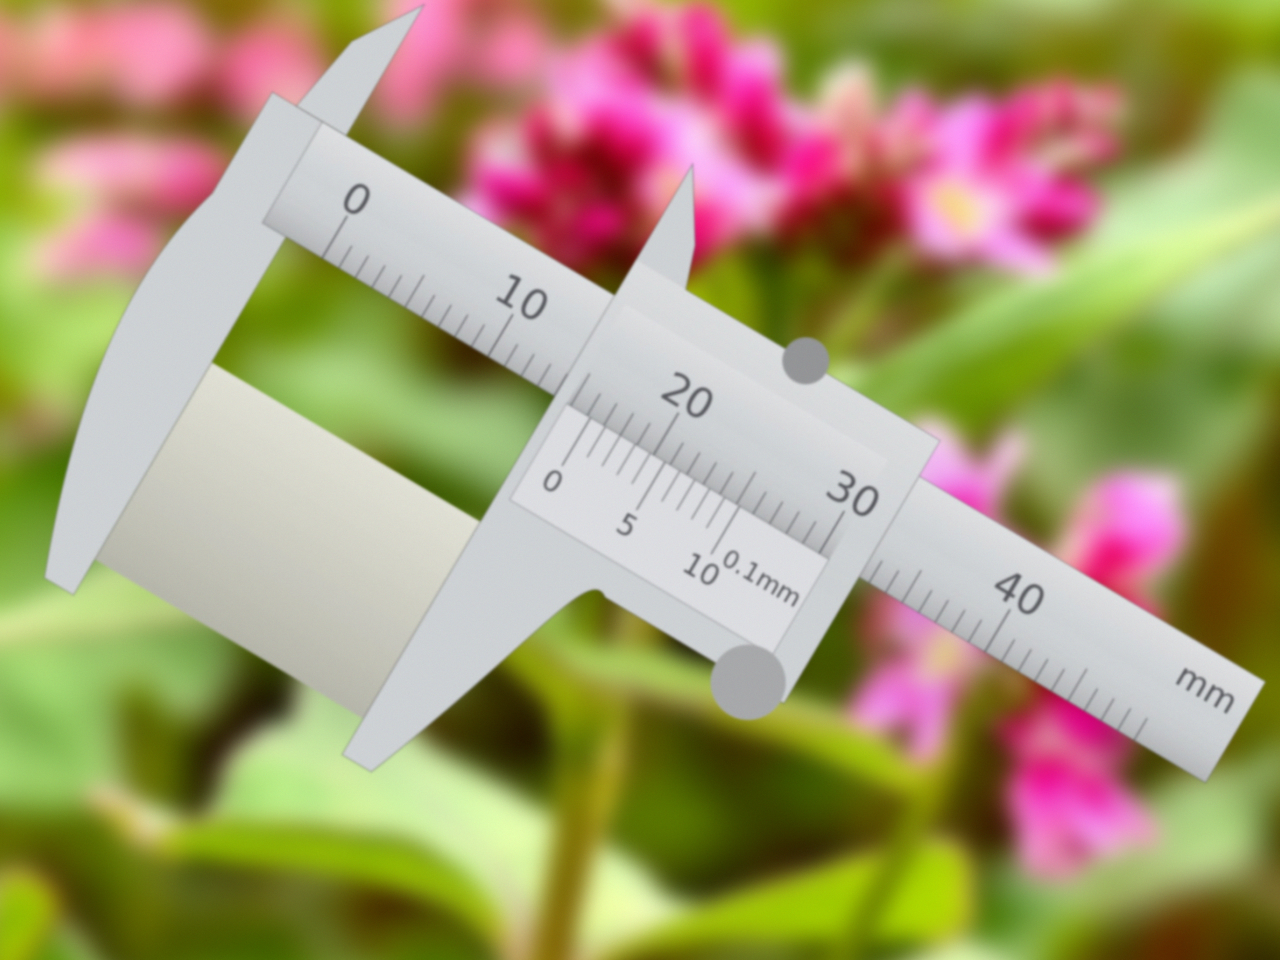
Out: 16.2mm
